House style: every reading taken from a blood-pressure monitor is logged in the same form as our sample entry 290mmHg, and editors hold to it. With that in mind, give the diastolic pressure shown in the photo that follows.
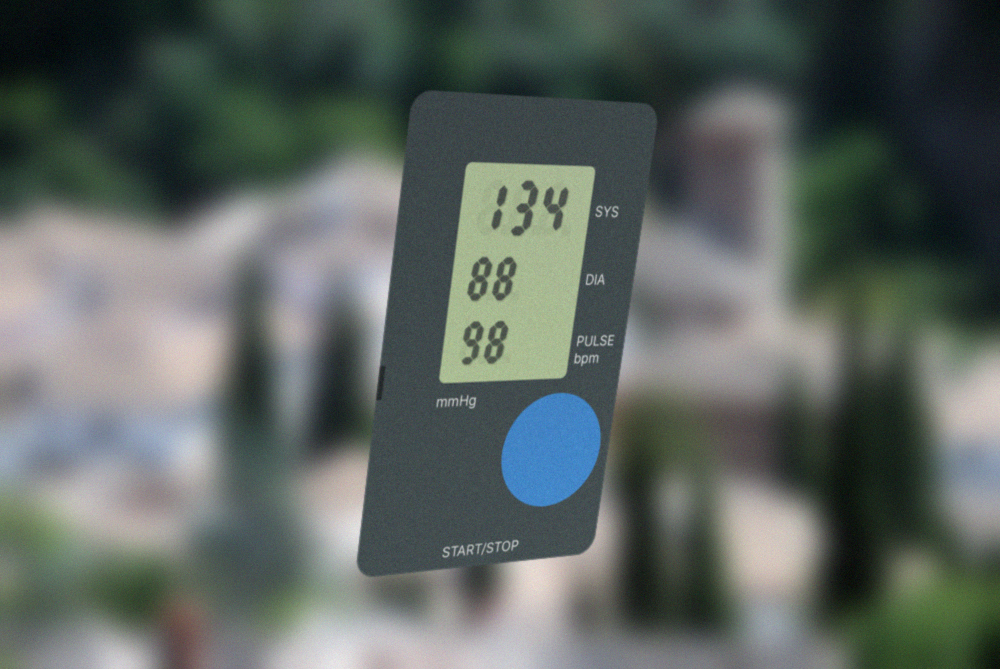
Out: 88mmHg
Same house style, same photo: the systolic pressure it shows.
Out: 134mmHg
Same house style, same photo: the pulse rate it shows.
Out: 98bpm
